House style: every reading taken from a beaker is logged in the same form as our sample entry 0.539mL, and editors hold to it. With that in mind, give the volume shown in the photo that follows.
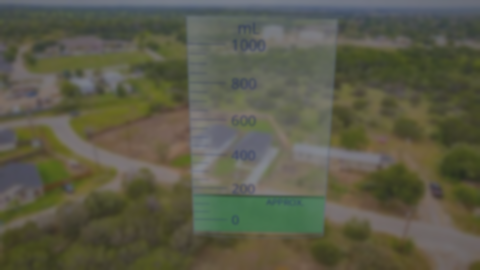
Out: 150mL
